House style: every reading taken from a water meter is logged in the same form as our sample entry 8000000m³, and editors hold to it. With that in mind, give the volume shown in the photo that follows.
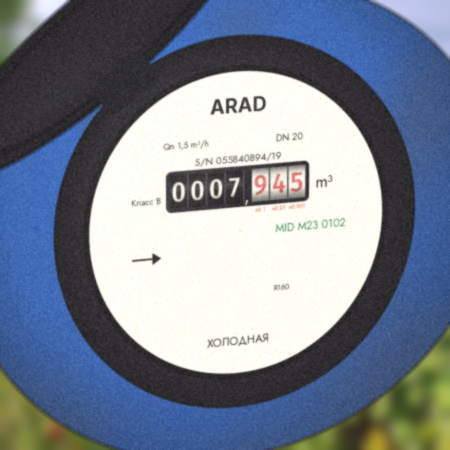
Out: 7.945m³
